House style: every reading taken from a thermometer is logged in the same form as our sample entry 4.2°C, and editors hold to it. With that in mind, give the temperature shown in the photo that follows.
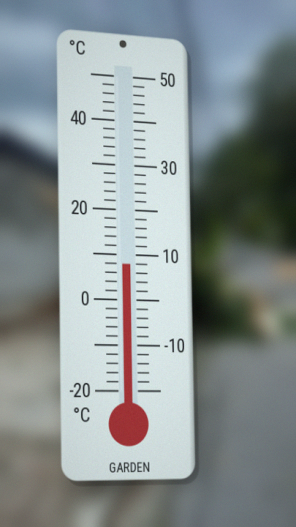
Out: 8°C
